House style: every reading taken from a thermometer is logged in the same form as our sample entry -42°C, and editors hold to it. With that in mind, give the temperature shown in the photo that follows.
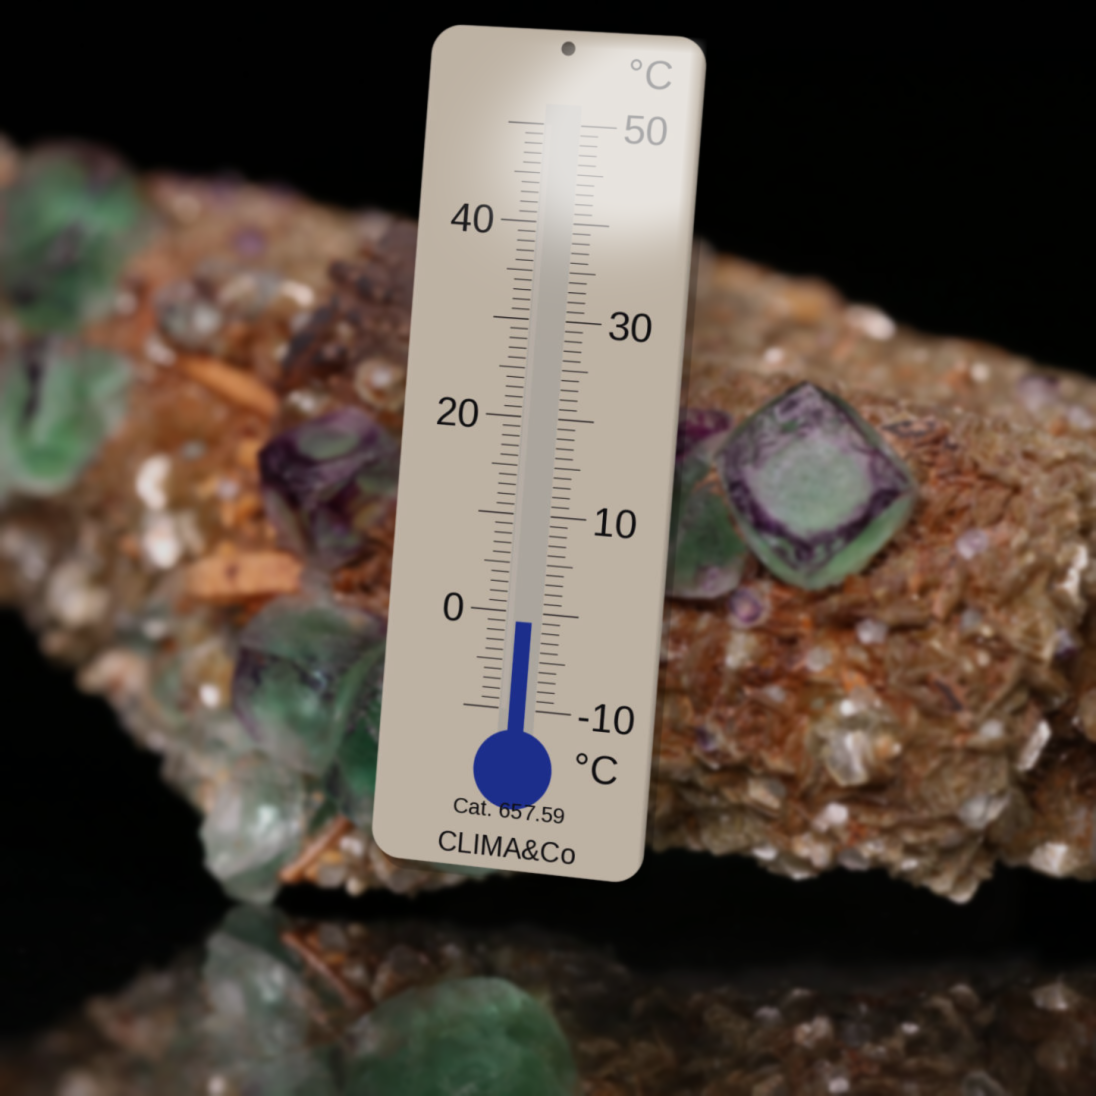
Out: -1°C
